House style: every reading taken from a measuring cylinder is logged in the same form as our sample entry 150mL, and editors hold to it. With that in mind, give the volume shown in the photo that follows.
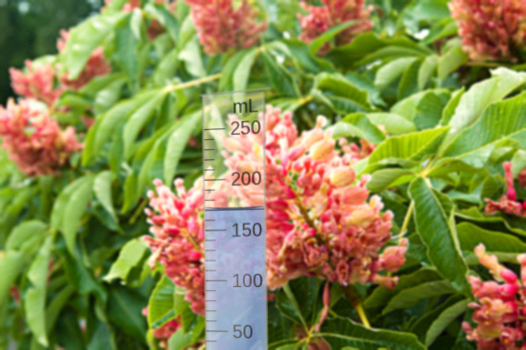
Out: 170mL
